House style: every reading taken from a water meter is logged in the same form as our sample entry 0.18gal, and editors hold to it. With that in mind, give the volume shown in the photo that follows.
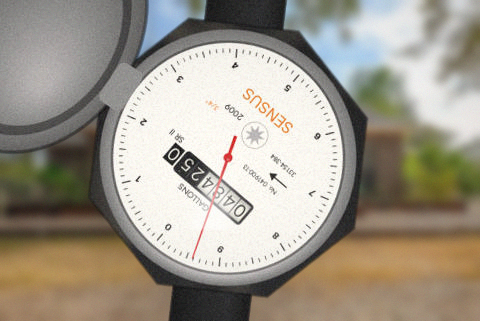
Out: 484249.4gal
